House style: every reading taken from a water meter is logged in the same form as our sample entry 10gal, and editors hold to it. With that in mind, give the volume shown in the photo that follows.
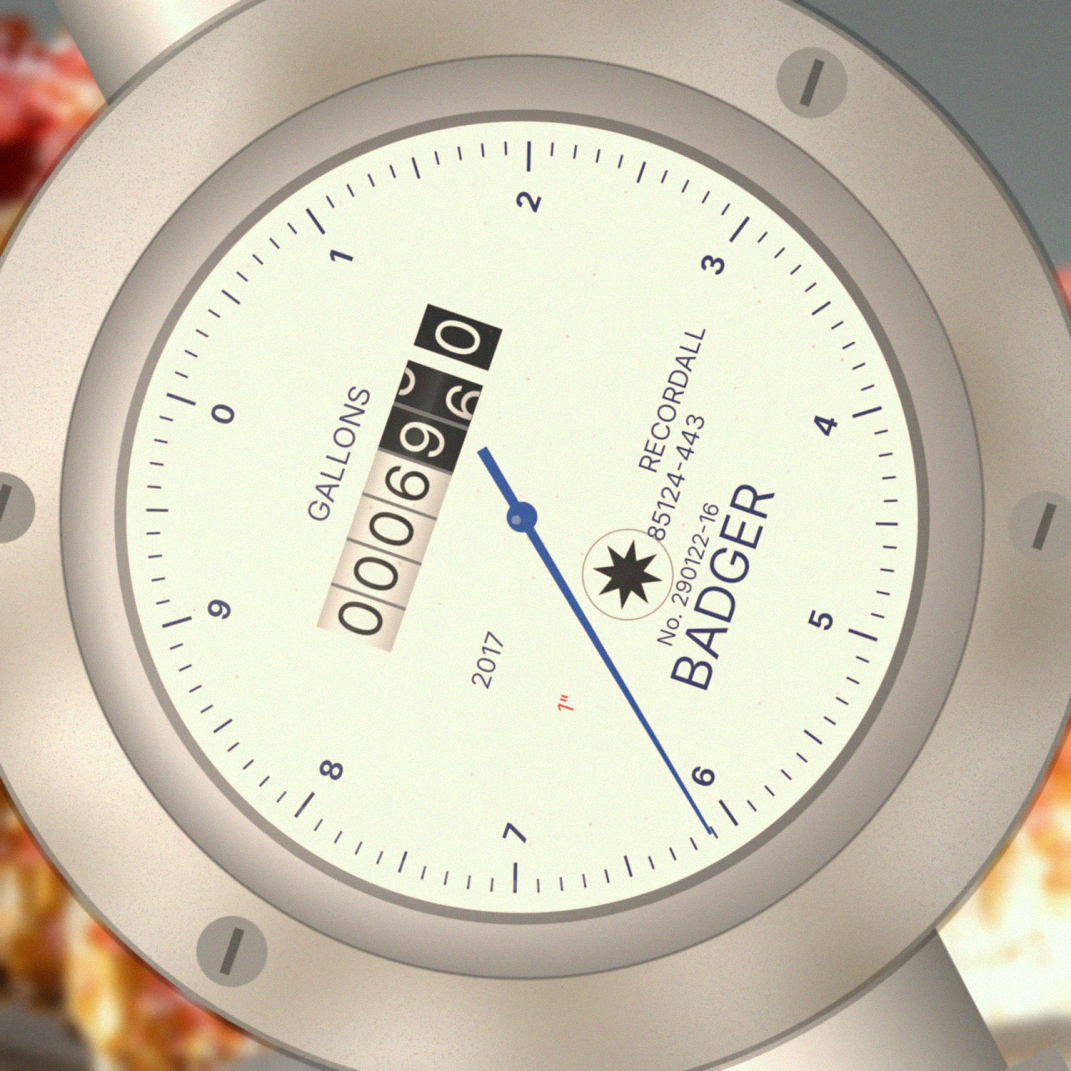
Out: 6956.1gal
